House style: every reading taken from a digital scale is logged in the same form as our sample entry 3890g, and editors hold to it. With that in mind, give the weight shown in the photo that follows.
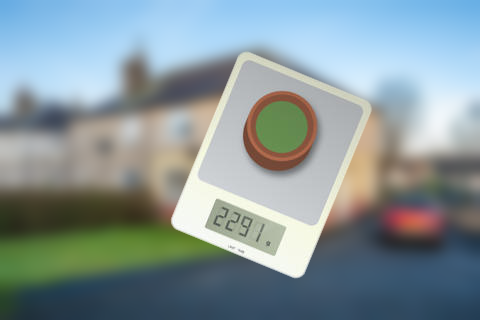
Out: 2291g
